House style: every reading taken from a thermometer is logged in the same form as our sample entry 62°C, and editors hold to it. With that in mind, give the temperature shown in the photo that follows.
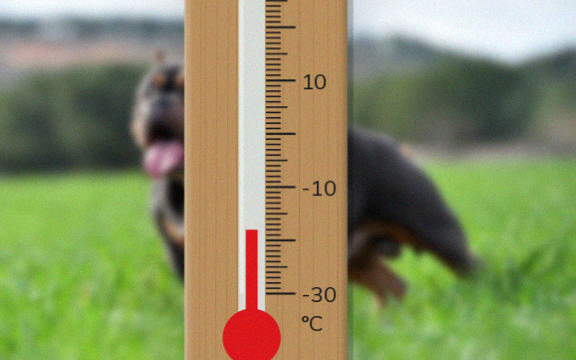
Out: -18°C
